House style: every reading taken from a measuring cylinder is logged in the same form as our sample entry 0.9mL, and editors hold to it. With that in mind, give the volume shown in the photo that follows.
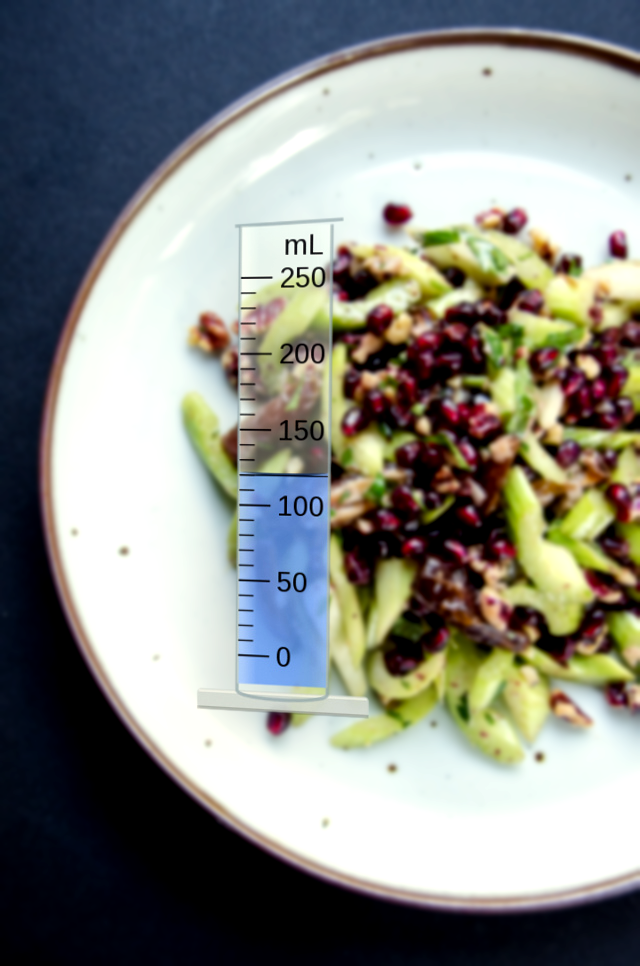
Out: 120mL
